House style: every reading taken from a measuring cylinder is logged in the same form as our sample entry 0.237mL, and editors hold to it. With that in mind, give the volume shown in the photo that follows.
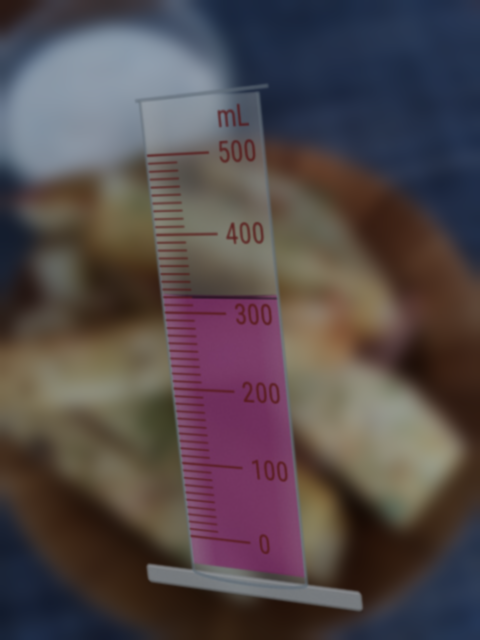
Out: 320mL
